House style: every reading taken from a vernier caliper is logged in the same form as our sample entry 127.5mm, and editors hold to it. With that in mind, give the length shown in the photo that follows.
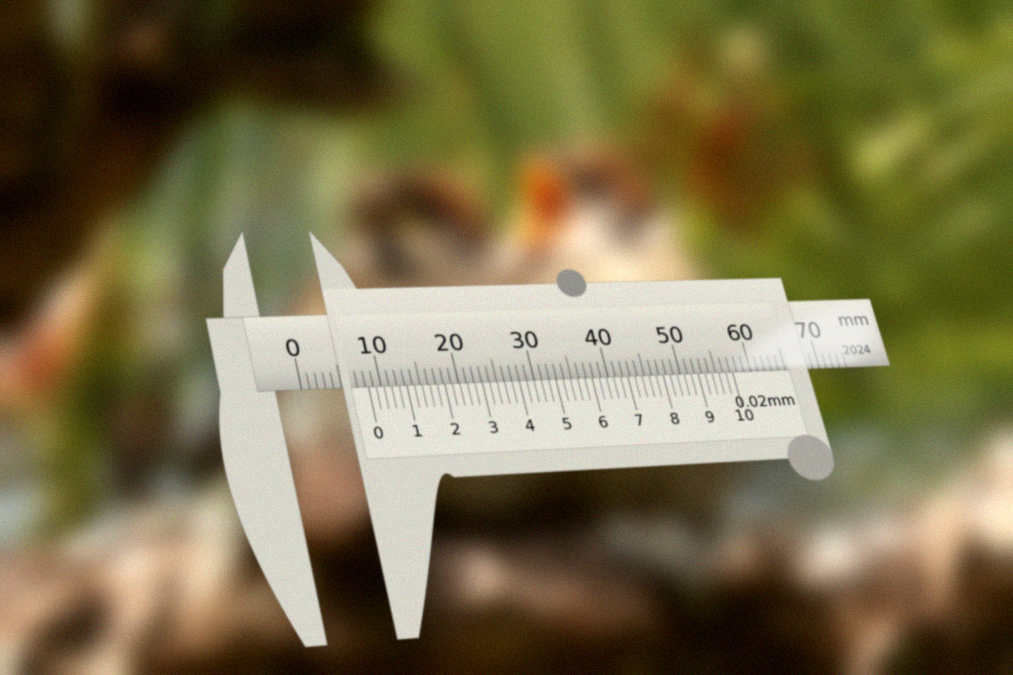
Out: 8.4mm
